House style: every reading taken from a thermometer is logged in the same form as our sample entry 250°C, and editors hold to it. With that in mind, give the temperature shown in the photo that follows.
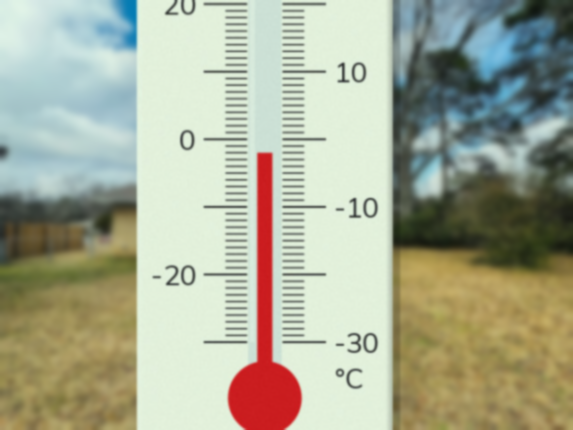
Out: -2°C
